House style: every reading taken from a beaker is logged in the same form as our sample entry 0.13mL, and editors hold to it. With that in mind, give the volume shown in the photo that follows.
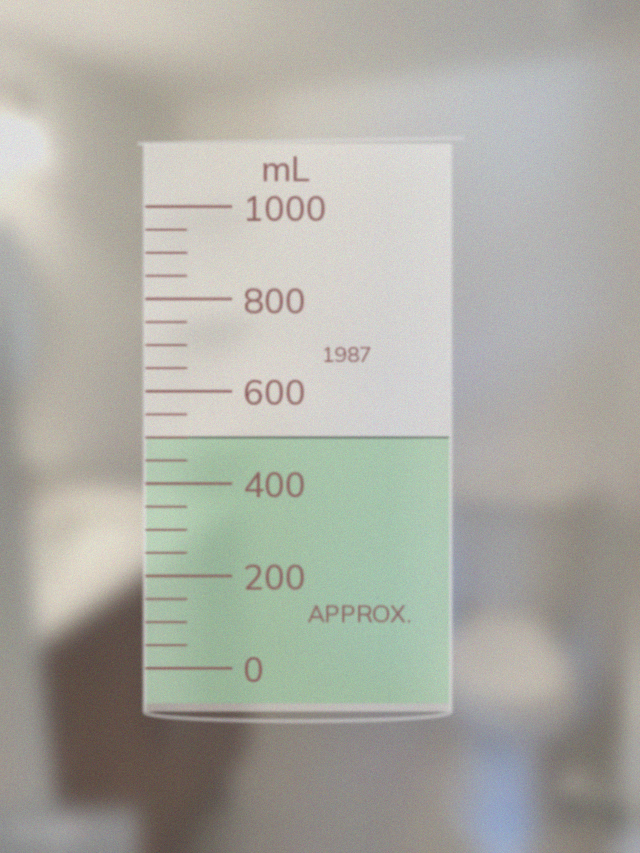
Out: 500mL
